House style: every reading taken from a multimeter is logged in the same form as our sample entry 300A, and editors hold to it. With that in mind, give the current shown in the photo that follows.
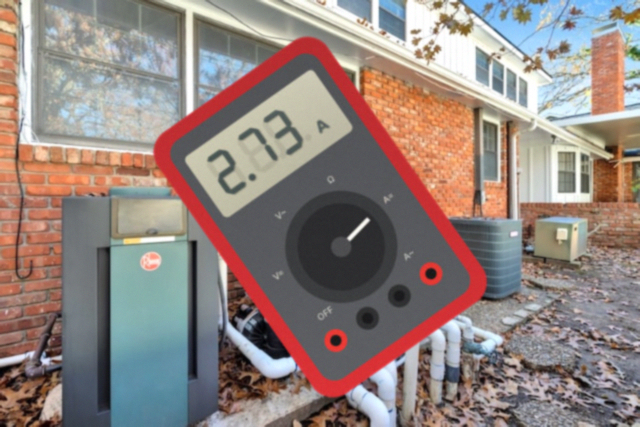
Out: 2.73A
